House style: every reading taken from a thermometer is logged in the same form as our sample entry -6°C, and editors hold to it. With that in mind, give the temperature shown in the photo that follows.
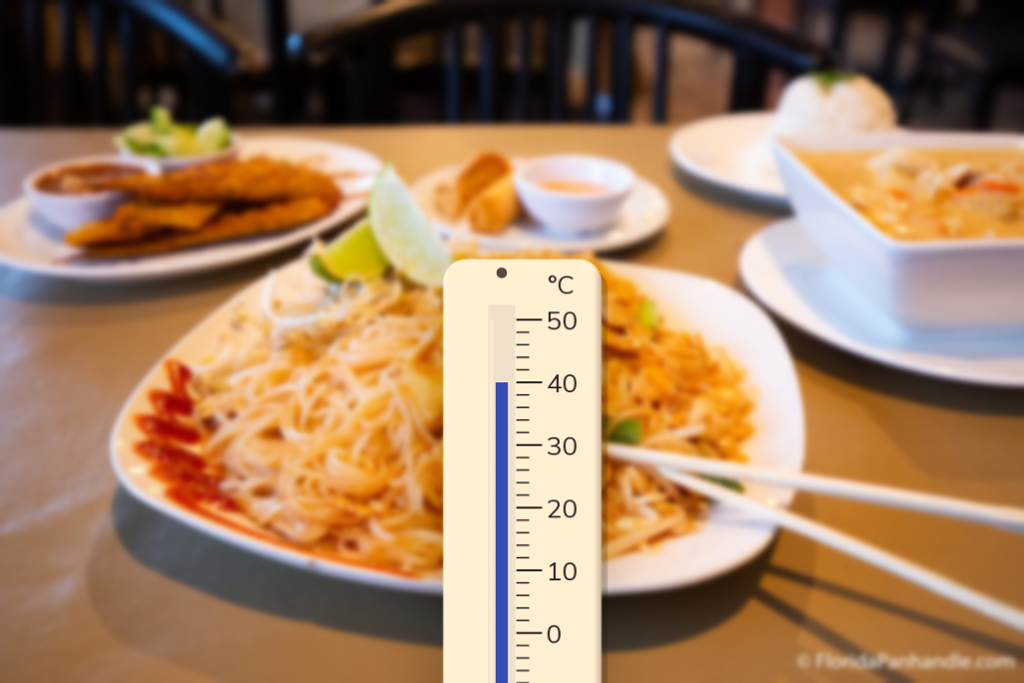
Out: 40°C
